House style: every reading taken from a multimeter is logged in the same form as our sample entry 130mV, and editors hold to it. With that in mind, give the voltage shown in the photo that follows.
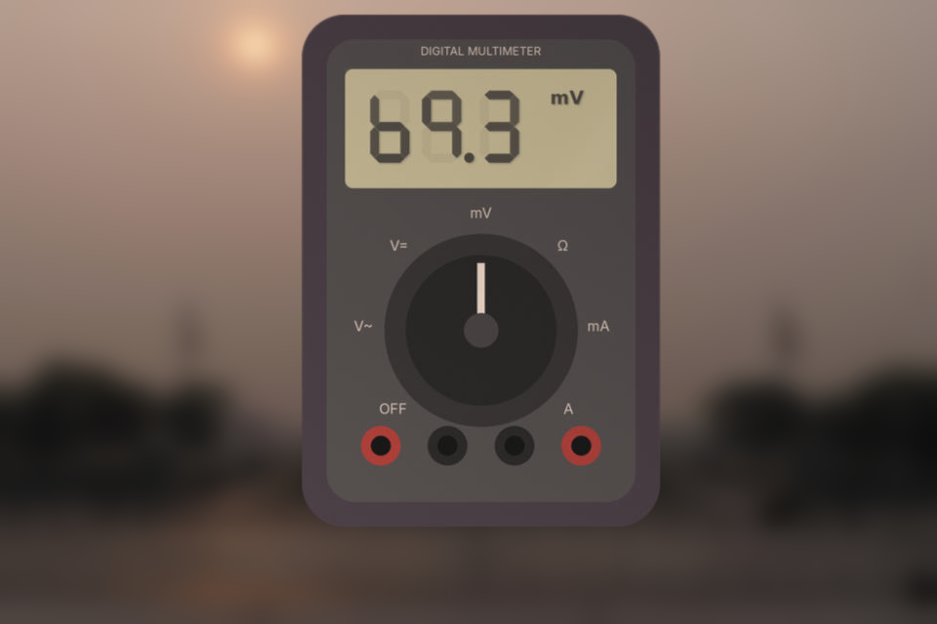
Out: 69.3mV
